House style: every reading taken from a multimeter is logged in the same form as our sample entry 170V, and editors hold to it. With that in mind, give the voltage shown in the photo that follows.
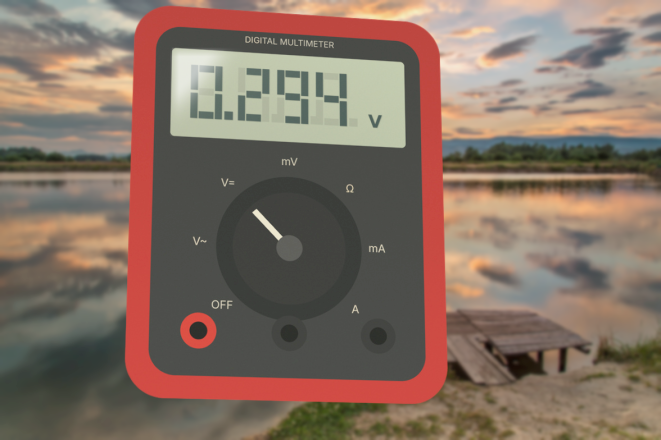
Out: 0.294V
